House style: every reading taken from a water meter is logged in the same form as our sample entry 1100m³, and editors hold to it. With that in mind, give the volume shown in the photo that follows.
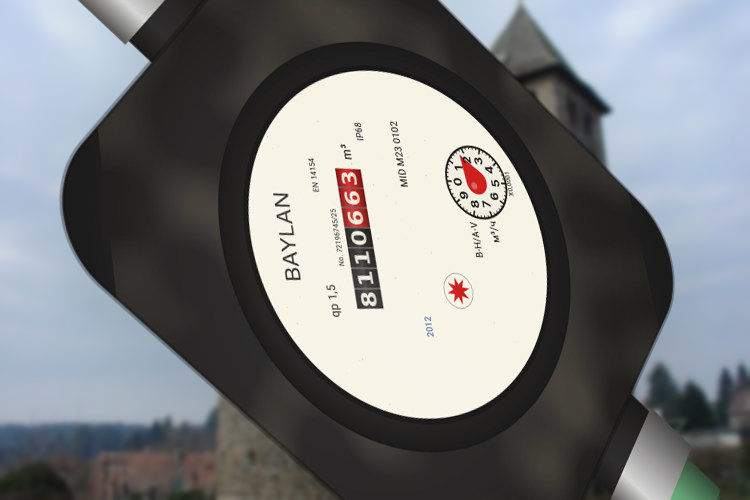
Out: 8110.6631m³
